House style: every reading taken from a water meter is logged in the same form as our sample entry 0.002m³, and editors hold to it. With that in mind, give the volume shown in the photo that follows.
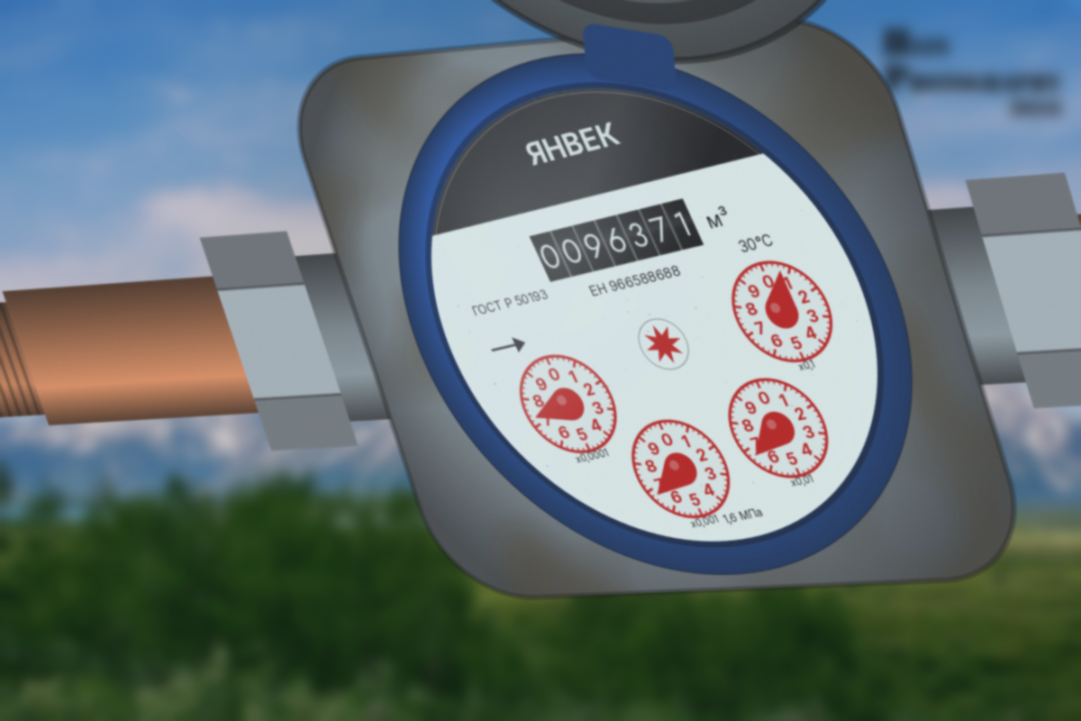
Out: 96371.0667m³
